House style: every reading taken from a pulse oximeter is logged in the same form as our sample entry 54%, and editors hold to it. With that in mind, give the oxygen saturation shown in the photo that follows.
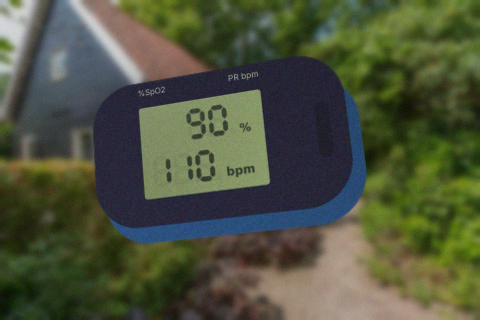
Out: 90%
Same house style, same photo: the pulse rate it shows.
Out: 110bpm
